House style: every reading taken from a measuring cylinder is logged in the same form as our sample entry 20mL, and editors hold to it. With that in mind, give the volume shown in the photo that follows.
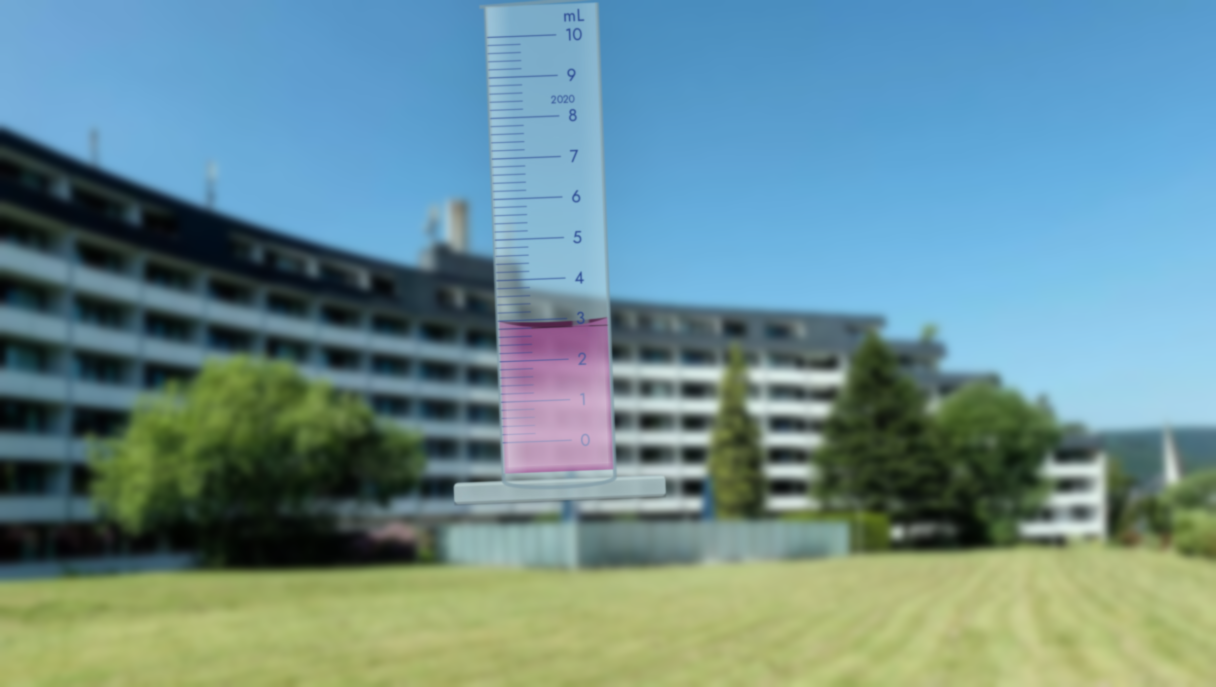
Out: 2.8mL
